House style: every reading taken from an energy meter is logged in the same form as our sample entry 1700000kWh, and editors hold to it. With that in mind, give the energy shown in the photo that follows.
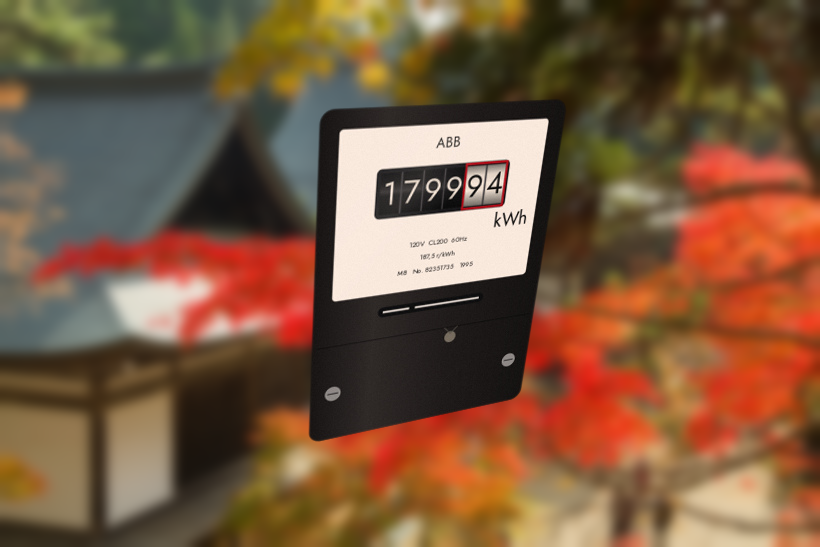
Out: 1799.94kWh
